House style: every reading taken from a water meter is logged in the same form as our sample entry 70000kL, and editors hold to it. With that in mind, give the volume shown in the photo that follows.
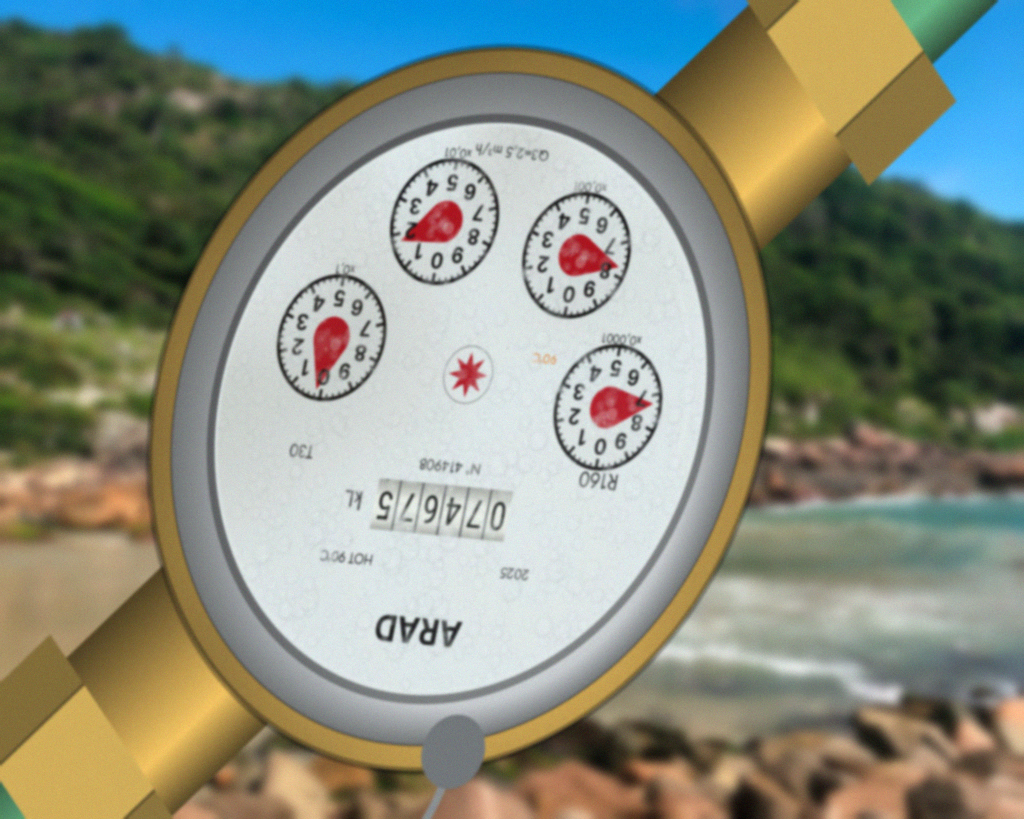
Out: 74675.0177kL
